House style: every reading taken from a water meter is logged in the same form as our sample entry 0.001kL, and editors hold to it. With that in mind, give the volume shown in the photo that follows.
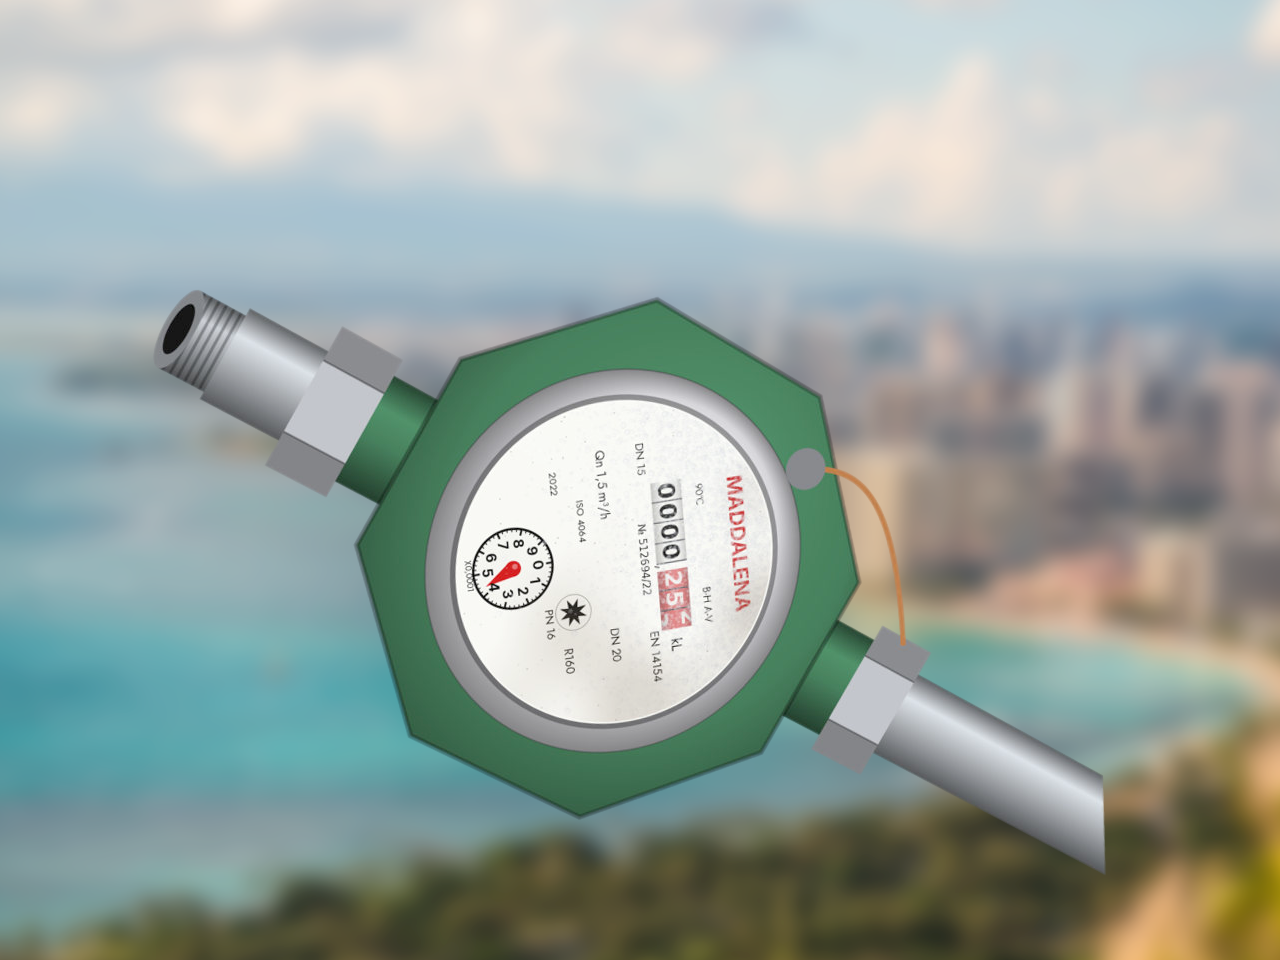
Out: 0.2524kL
